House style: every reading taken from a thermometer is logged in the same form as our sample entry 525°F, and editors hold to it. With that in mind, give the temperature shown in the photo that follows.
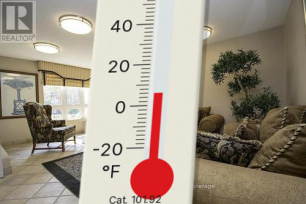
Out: 6°F
